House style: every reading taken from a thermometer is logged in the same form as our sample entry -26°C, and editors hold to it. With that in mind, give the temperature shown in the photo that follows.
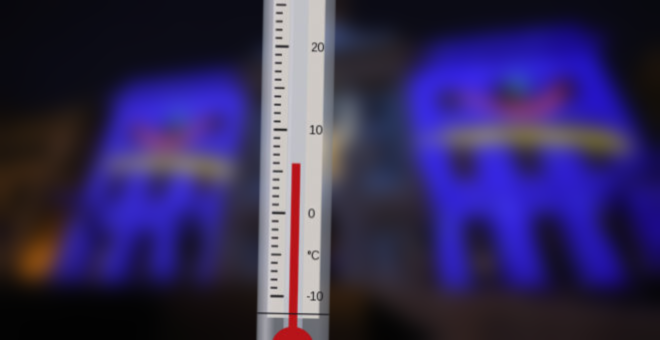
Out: 6°C
